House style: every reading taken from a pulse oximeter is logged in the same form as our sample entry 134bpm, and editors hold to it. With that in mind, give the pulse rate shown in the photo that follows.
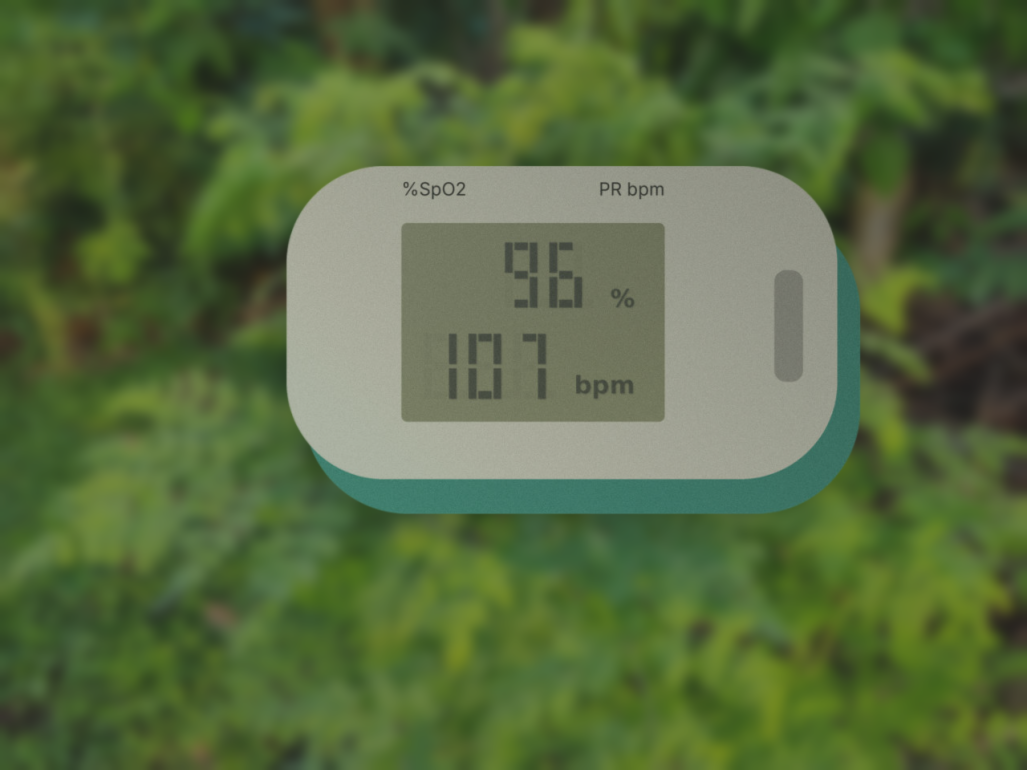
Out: 107bpm
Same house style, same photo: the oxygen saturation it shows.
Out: 96%
